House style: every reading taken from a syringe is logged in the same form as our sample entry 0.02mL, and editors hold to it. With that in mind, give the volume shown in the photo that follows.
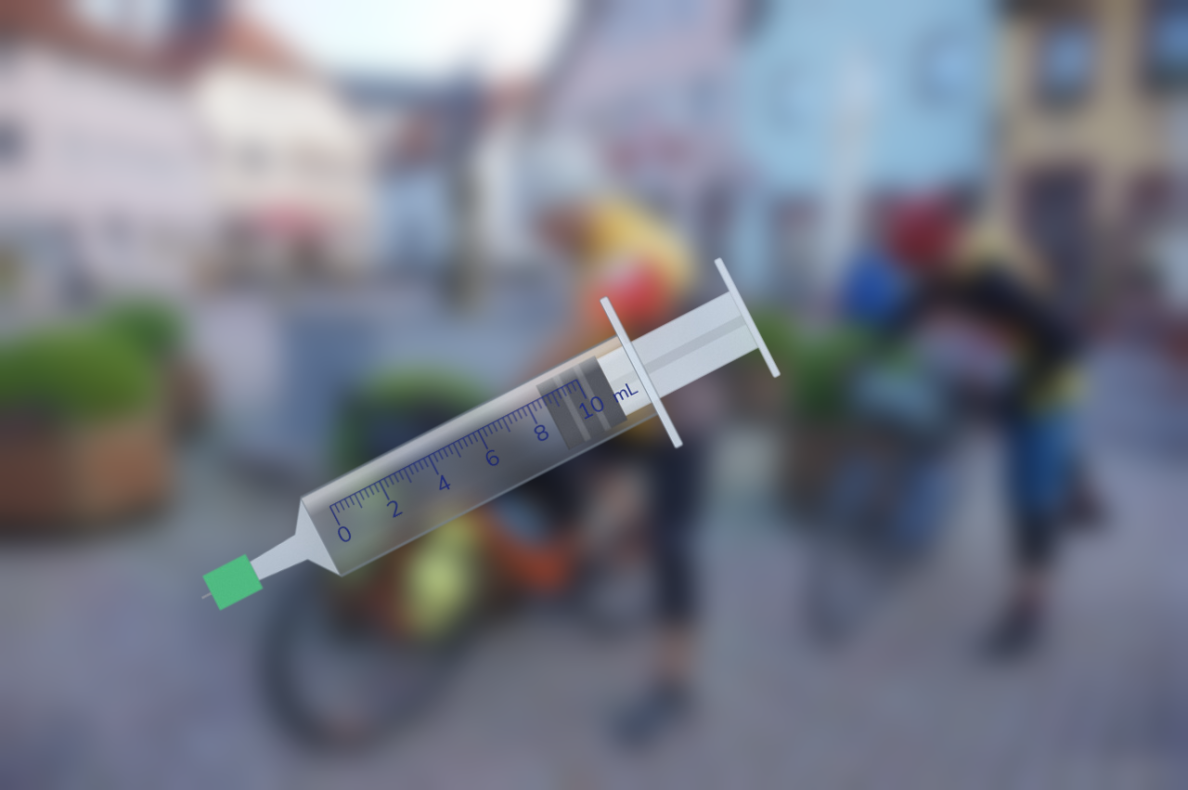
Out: 8.6mL
